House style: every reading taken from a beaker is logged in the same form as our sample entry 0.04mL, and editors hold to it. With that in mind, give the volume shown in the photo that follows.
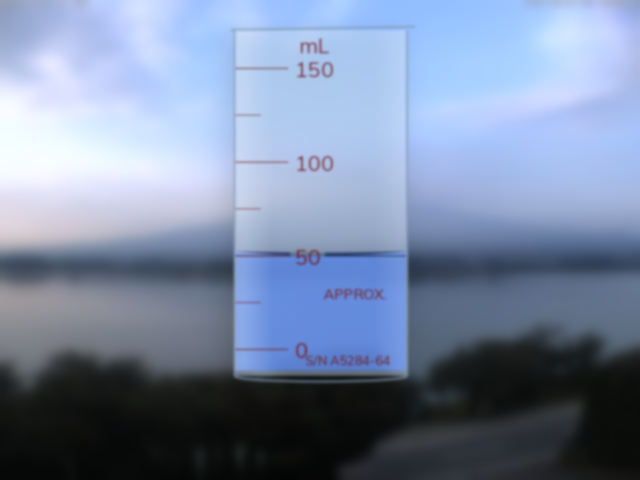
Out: 50mL
